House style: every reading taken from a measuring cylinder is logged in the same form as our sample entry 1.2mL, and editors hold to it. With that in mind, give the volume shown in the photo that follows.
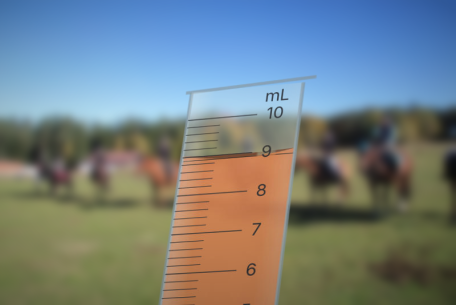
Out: 8.9mL
